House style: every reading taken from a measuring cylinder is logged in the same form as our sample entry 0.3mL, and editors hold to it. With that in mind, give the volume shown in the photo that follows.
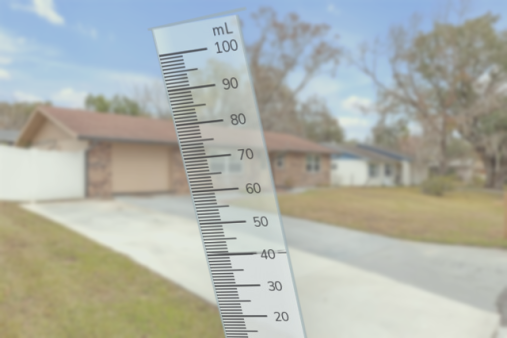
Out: 40mL
